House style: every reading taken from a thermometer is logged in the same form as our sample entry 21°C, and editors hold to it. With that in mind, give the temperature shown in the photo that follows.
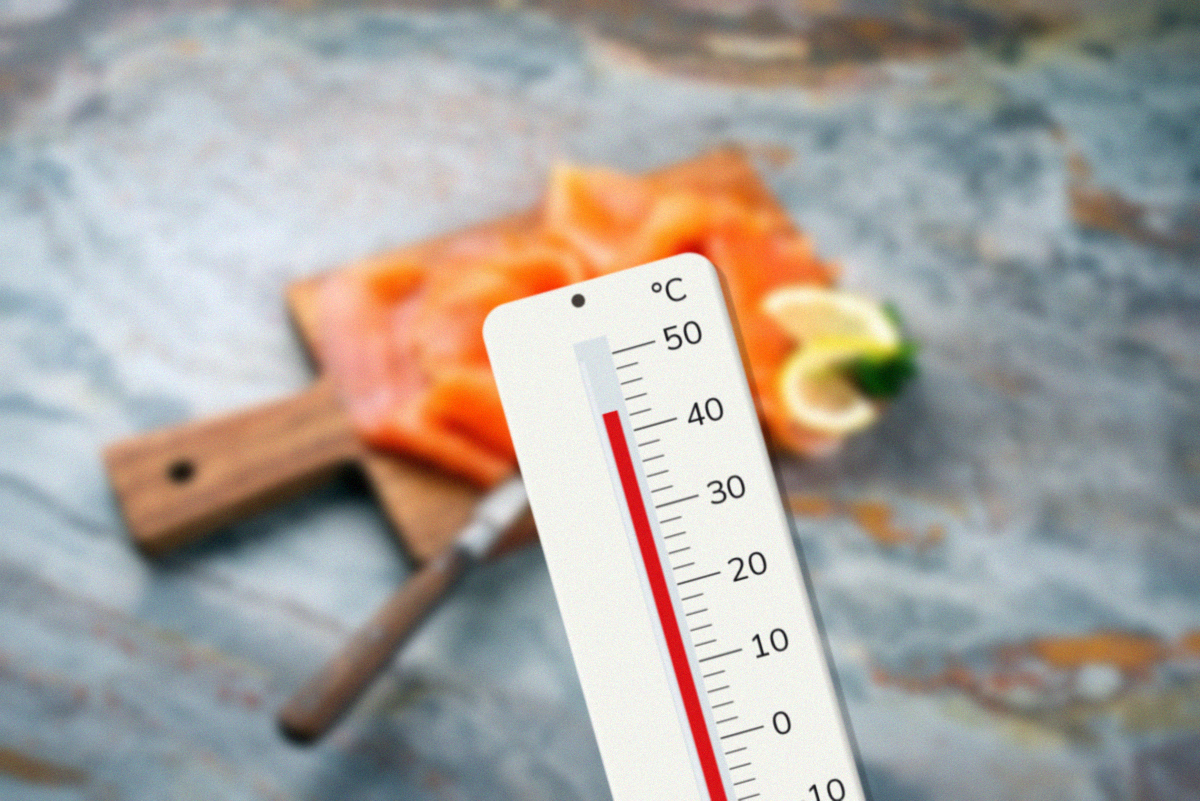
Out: 43°C
